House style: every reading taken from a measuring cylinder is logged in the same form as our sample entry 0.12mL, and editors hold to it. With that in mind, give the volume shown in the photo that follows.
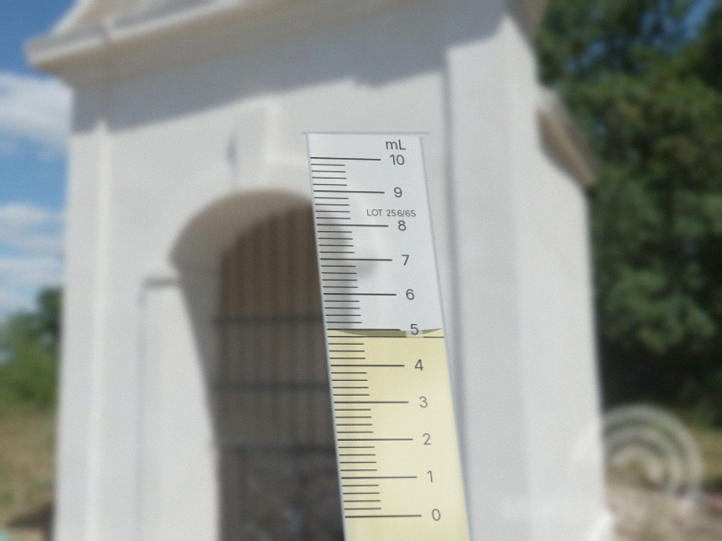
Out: 4.8mL
